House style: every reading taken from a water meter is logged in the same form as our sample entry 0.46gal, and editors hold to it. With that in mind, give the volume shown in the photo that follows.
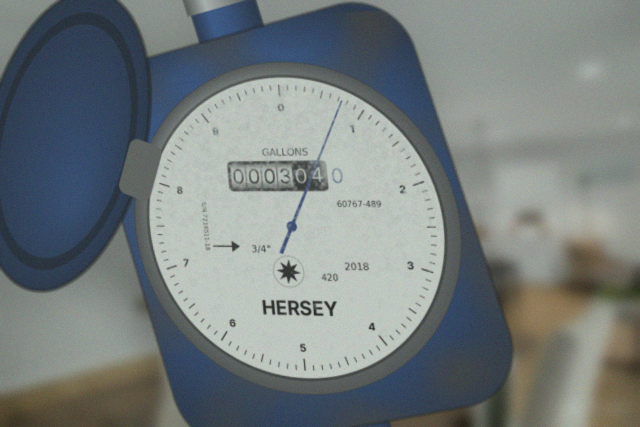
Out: 3040.7gal
